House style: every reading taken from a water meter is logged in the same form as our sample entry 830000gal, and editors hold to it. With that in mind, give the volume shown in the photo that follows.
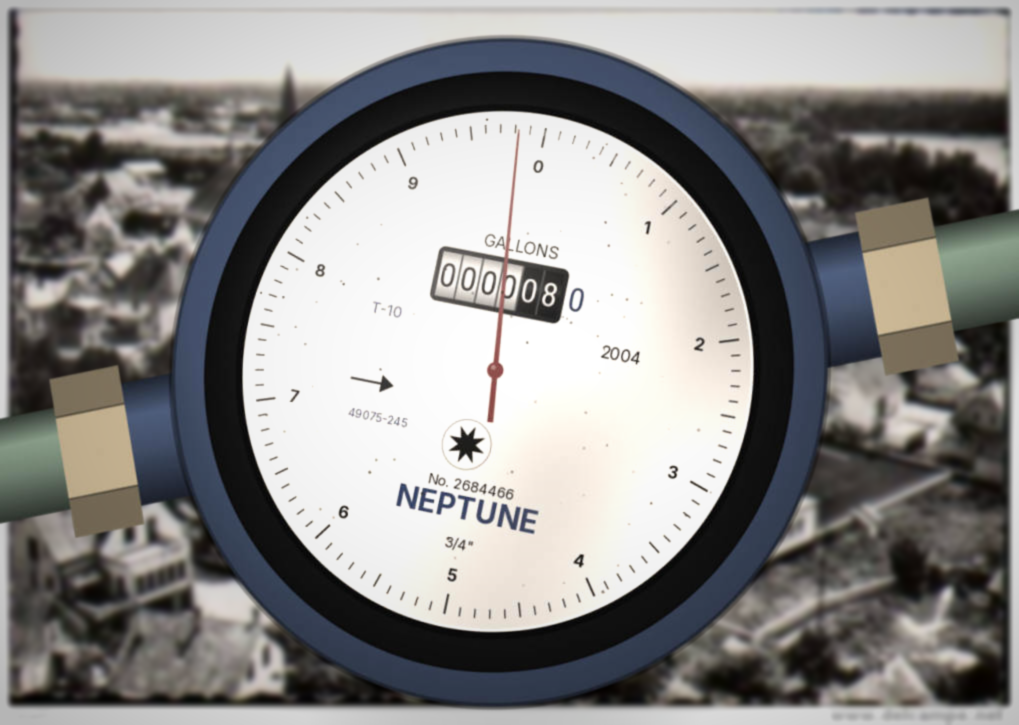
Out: 79.8gal
